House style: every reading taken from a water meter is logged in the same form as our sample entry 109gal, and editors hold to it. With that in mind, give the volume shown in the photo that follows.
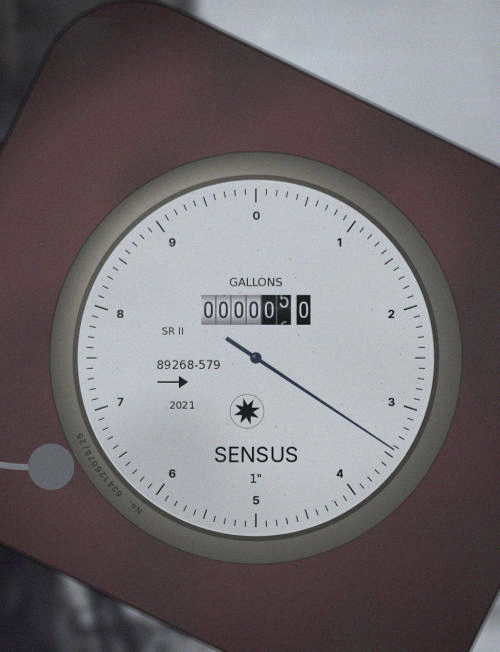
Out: 53.4gal
